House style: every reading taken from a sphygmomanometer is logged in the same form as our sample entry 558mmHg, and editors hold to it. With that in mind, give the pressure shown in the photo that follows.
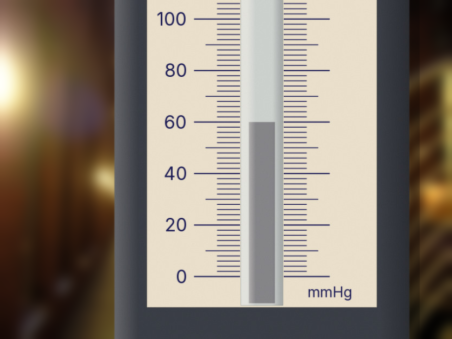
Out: 60mmHg
